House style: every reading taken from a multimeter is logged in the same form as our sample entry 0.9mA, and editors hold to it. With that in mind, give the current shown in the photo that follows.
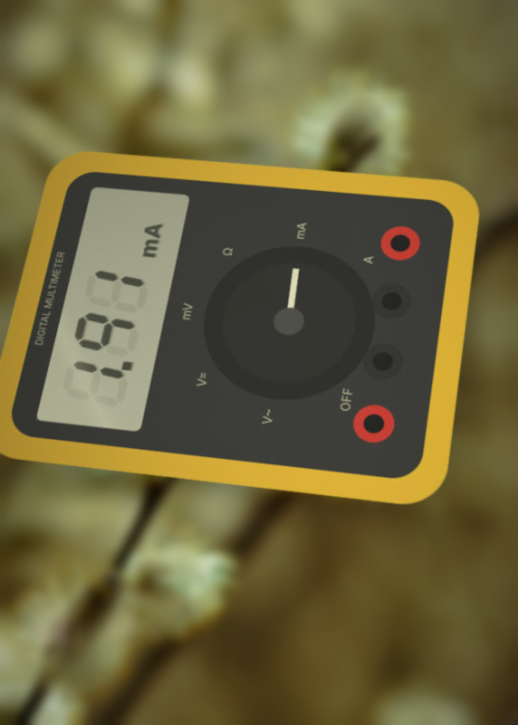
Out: 1.91mA
